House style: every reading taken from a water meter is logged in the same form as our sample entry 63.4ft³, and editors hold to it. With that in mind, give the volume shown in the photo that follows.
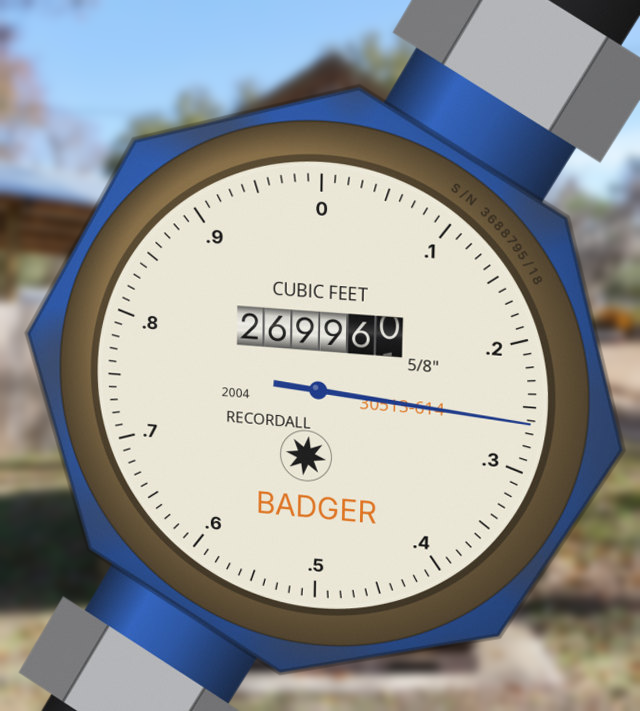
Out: 269960.26ft³
